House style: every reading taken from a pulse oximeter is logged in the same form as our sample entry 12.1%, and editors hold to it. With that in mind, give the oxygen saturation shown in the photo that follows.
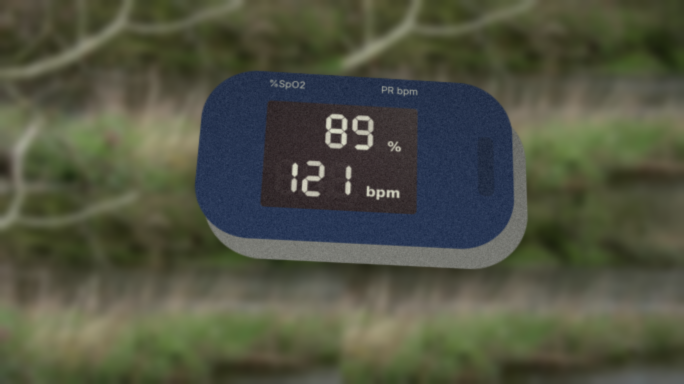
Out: 89%
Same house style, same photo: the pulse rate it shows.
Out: 121bpm
